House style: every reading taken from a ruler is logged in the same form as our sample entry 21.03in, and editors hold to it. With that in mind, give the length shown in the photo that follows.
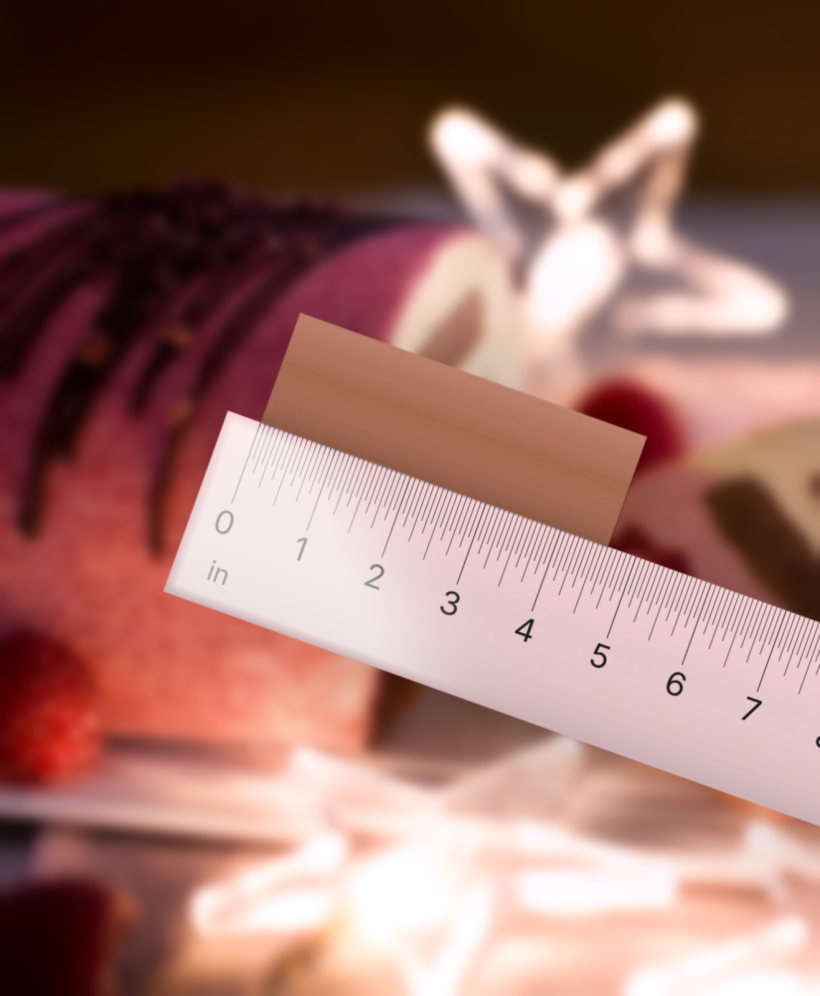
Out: 4.625in
